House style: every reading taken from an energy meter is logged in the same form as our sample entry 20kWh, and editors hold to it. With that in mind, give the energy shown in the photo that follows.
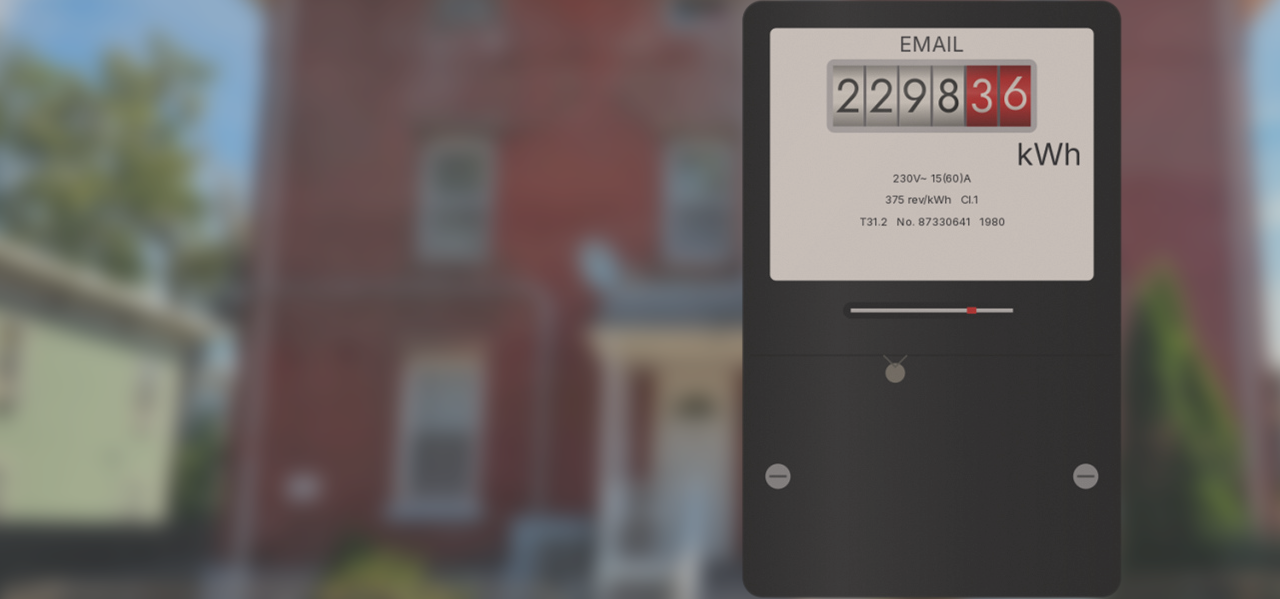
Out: 2298.36kWh
